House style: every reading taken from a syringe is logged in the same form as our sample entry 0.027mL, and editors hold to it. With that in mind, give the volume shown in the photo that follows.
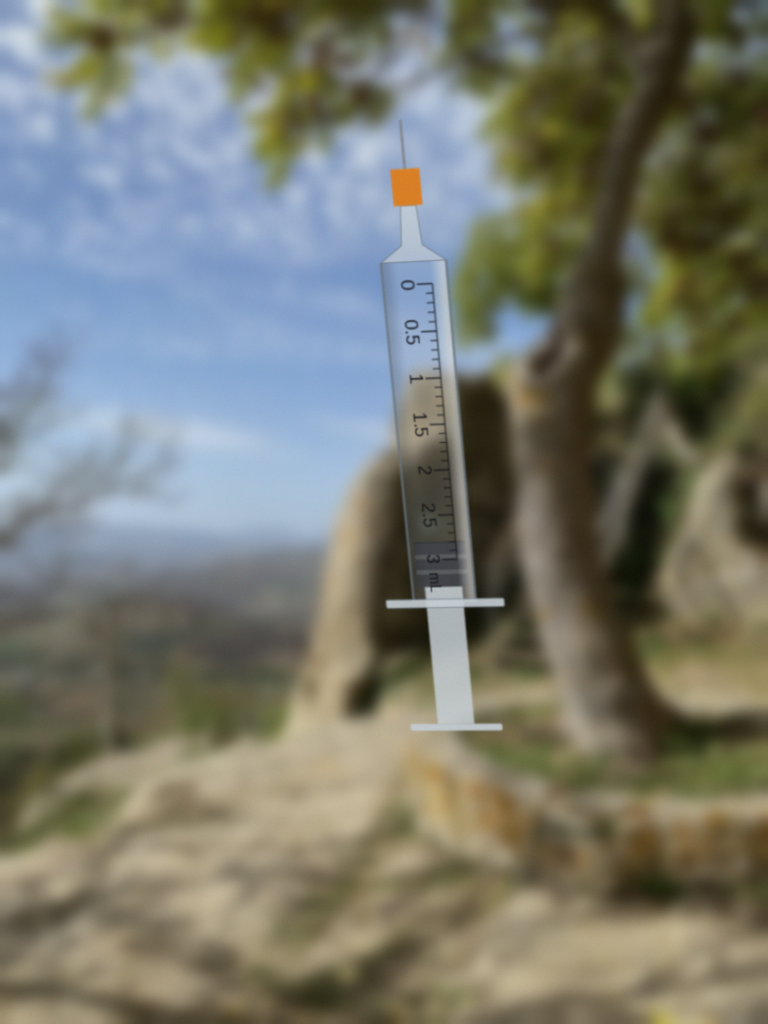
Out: 2.8mL
